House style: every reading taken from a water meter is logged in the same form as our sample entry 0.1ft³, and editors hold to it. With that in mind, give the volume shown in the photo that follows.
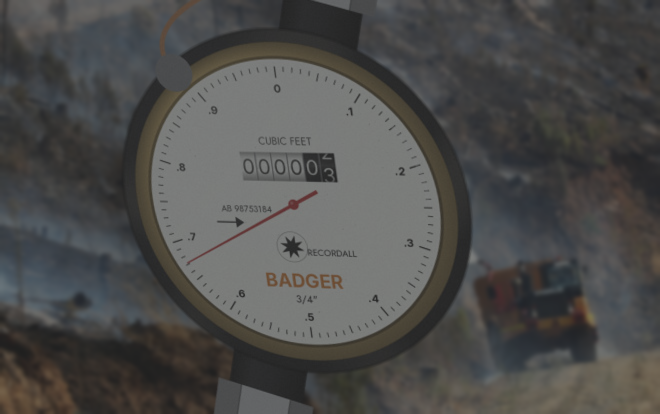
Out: 2.67ft³
